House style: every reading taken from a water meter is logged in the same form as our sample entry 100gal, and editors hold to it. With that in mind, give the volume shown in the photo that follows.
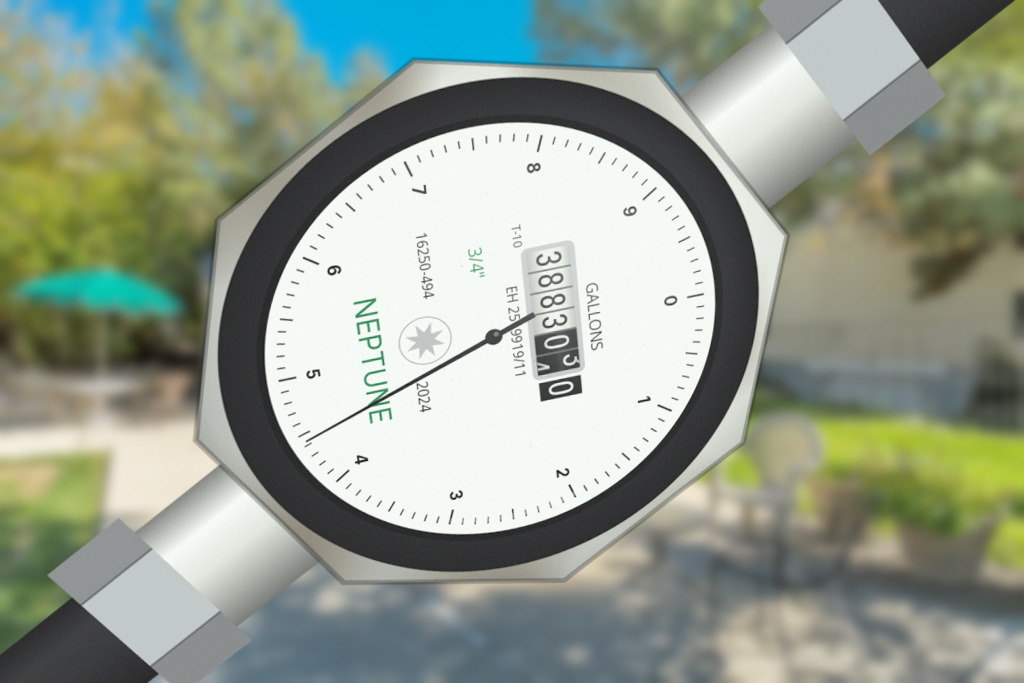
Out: 3883034.4gal
